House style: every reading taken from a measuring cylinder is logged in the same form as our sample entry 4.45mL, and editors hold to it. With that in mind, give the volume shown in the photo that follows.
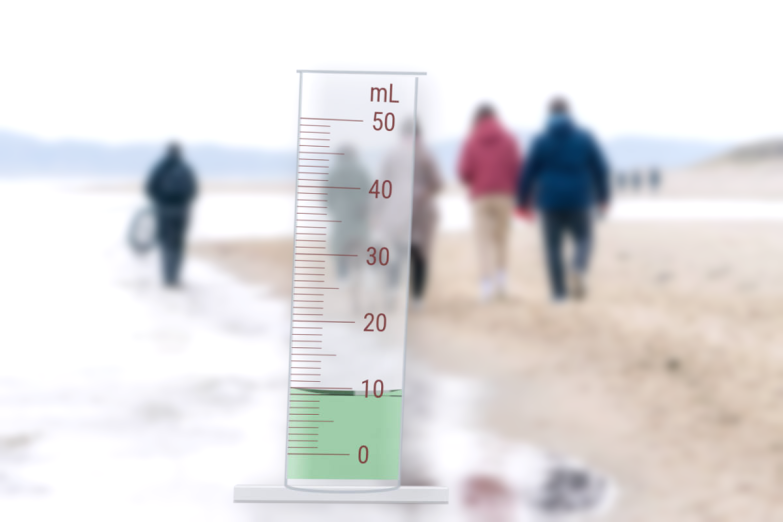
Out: 9mL
